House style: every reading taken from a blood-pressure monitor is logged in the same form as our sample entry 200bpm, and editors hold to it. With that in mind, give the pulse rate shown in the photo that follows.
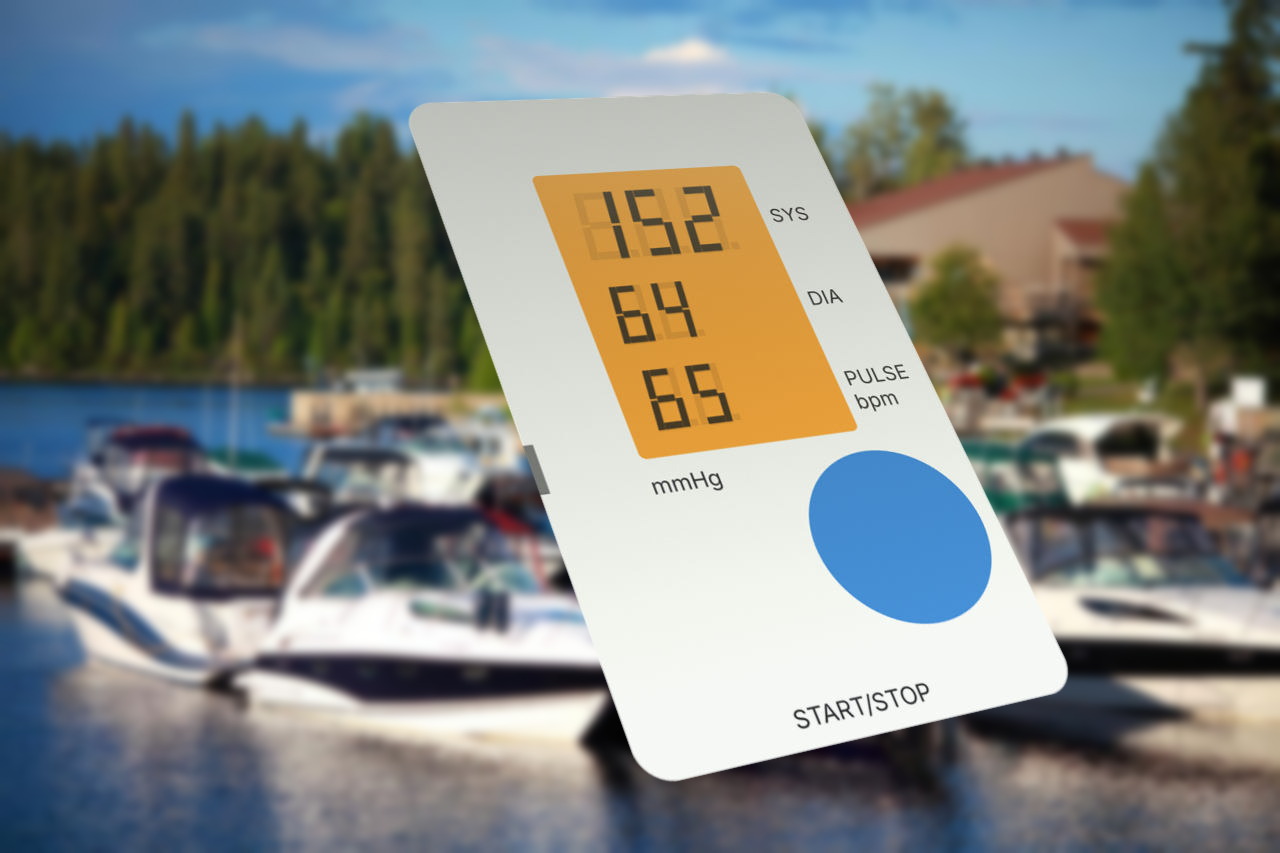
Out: 65bpm
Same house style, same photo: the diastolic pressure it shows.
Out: 64mmHg
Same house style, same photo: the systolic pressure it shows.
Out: 152mmHg
